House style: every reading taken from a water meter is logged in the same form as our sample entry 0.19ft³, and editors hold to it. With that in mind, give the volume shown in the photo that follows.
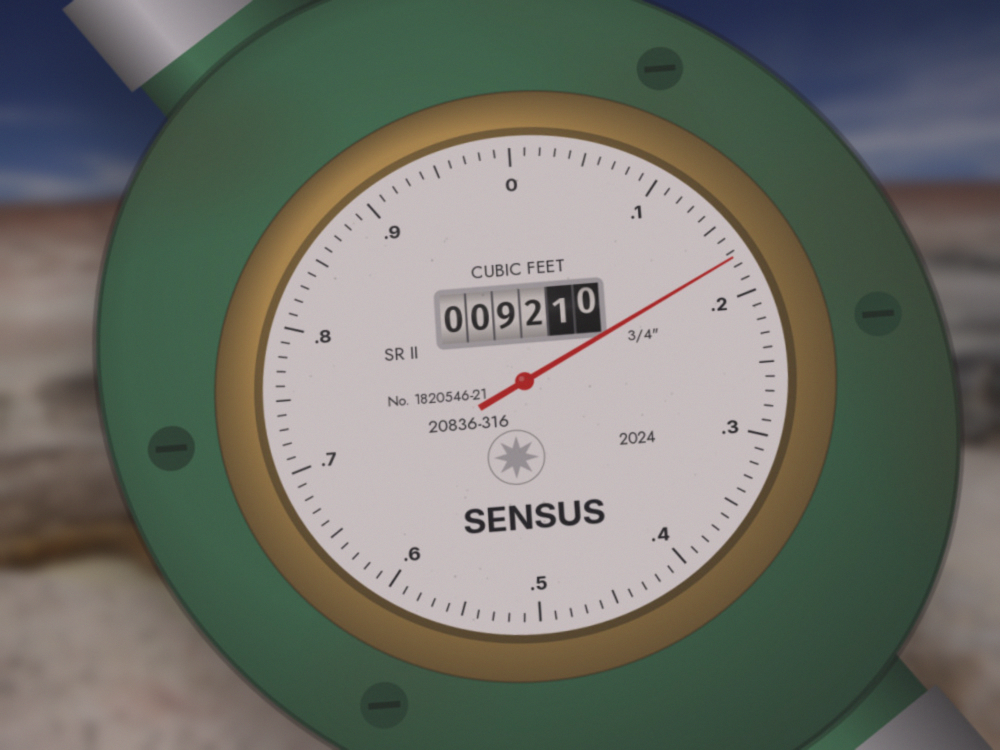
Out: 9210.17ft³
